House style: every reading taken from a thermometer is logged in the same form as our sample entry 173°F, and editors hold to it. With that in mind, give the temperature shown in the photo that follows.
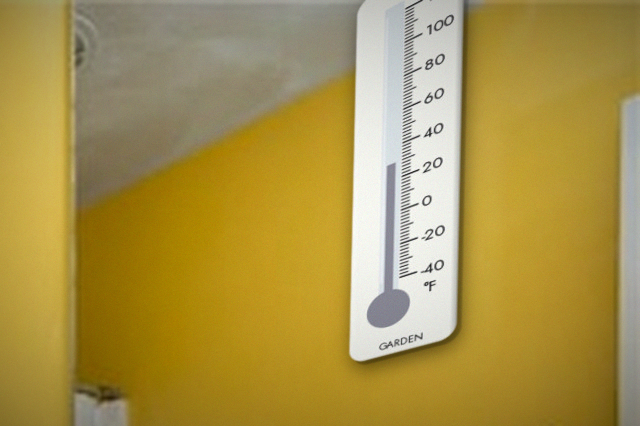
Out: 30°F
